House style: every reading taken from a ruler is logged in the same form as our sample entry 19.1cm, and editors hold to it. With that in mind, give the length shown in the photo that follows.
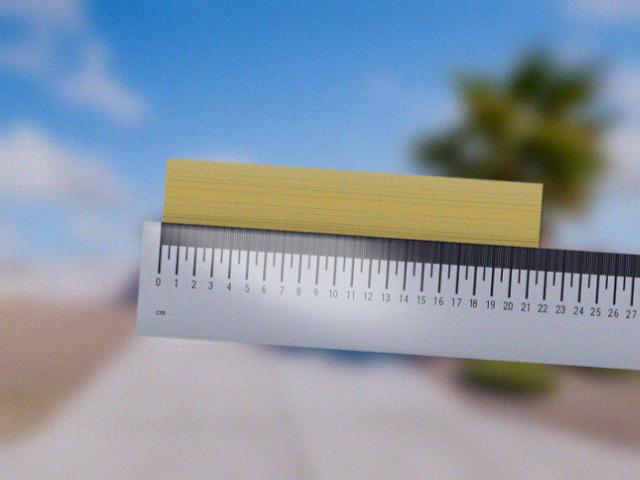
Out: 21.5cm
